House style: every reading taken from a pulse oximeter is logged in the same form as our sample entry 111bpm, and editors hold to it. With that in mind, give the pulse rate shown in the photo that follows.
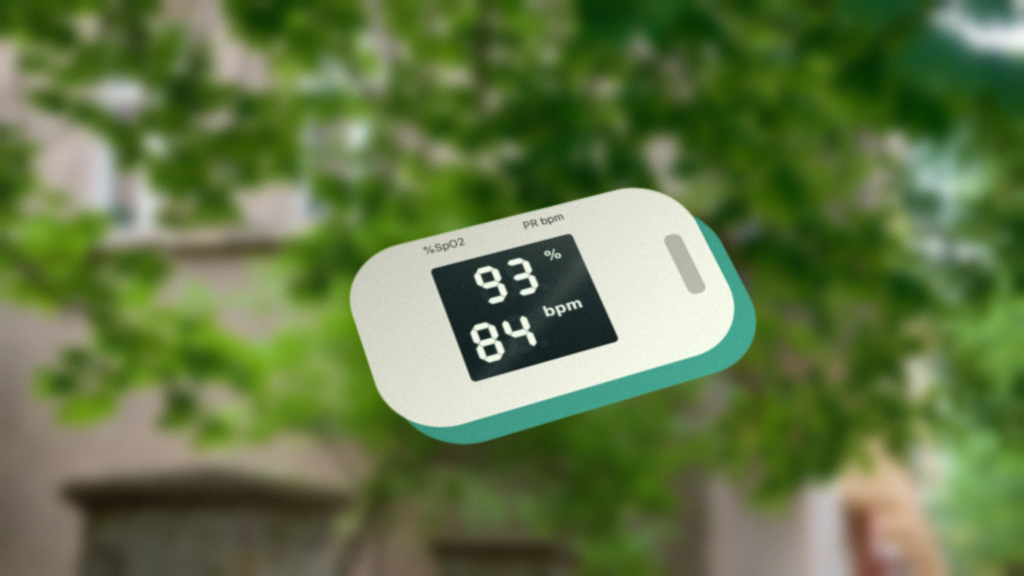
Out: 84bpm
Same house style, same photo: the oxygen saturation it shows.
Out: 93%
